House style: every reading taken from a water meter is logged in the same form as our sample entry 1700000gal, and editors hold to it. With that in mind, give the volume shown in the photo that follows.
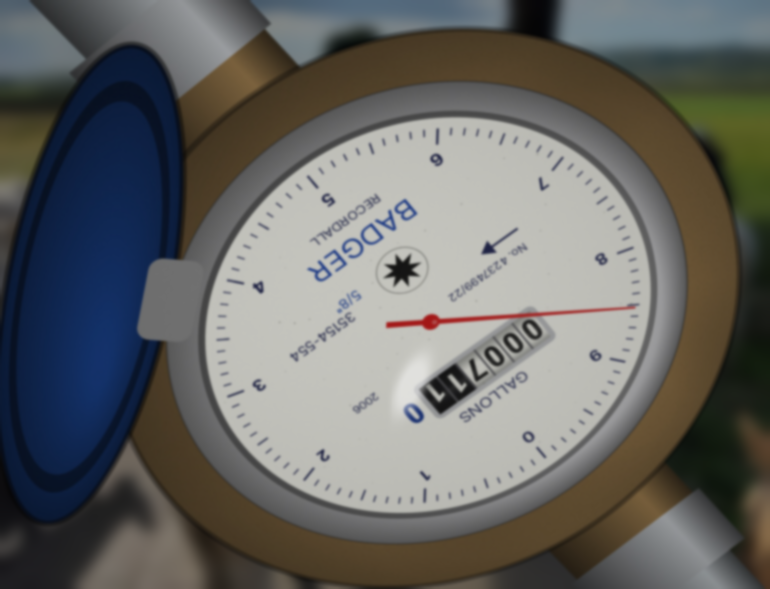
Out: 7108.5gal
